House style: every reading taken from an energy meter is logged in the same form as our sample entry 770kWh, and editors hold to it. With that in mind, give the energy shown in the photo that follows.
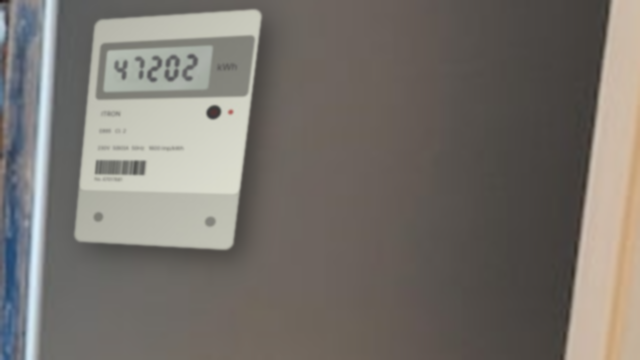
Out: 47202kWh
